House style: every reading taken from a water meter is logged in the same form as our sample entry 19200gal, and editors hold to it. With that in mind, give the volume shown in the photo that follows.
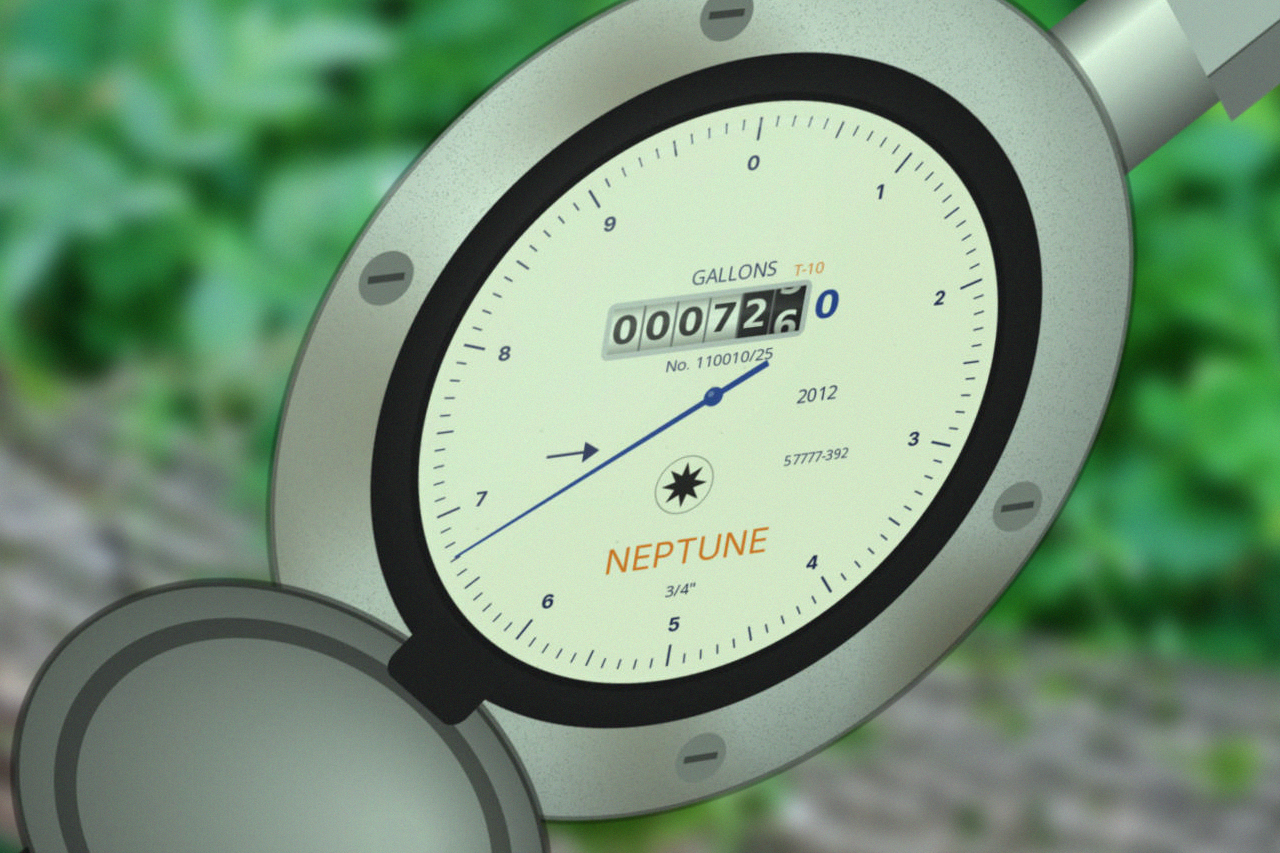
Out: 7256.7gal
